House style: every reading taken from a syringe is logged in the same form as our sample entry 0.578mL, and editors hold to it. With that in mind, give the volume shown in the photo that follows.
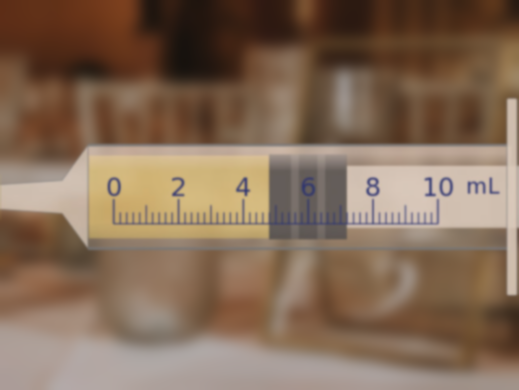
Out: 4.8mL
